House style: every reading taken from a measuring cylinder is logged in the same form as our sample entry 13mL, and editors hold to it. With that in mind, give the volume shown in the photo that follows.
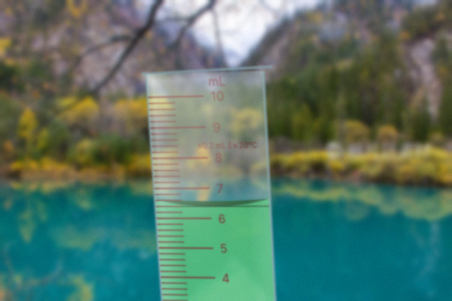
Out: 6.4mL
